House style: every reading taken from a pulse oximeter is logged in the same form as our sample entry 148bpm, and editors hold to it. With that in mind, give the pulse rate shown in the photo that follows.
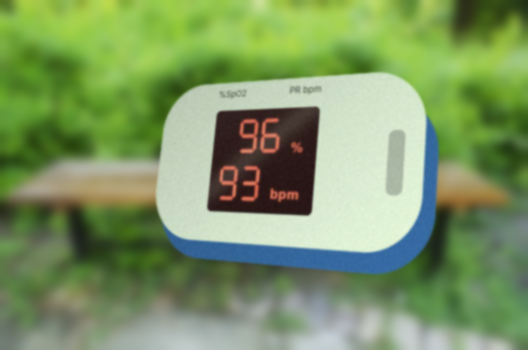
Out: 93bpm
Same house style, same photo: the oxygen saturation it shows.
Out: 96%
